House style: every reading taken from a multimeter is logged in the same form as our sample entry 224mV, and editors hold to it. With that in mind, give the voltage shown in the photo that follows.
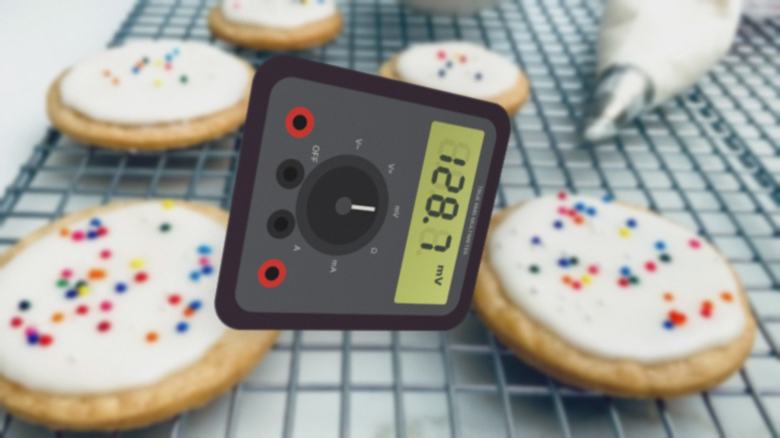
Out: 128.7mV
